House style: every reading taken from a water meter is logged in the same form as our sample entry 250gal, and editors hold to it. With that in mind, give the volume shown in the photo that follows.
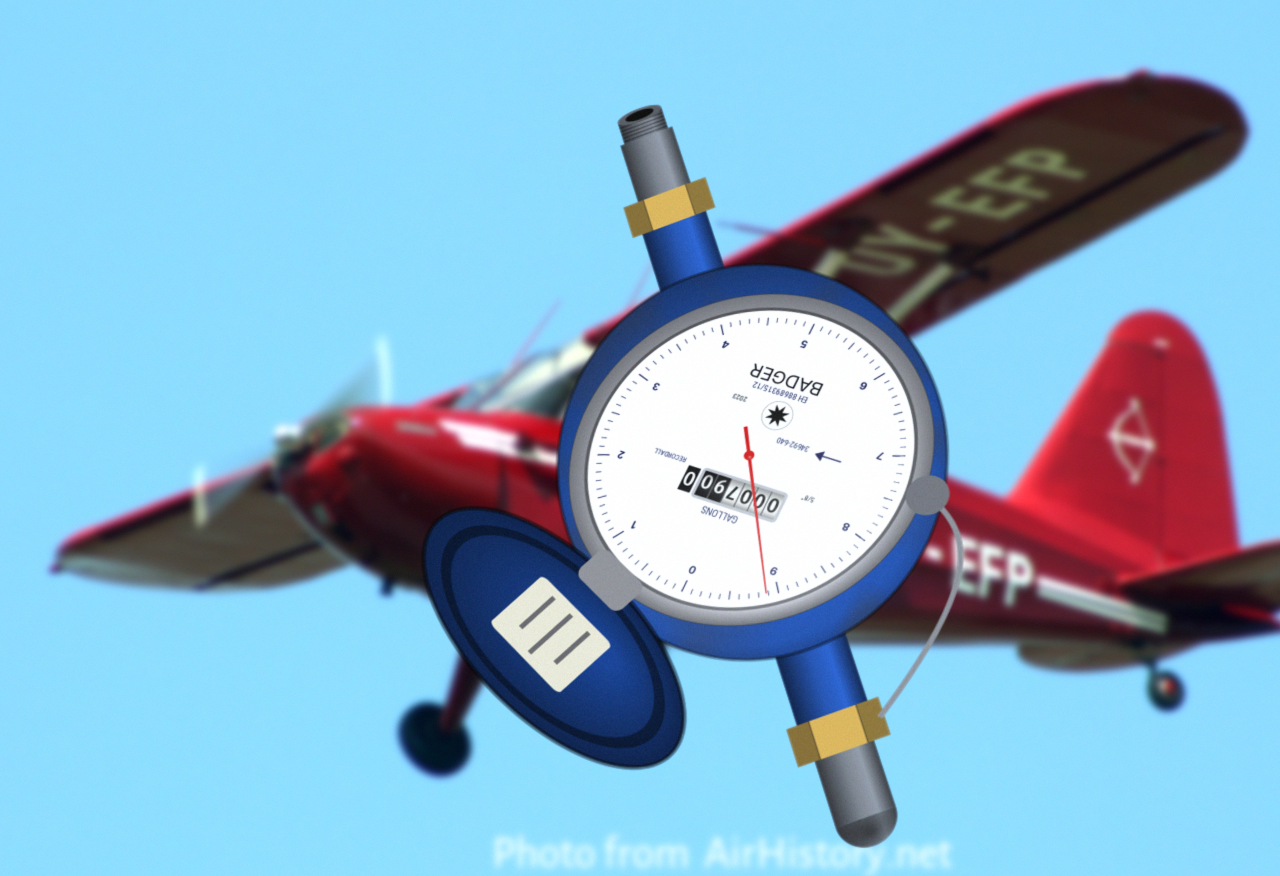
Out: 7899.1gal
